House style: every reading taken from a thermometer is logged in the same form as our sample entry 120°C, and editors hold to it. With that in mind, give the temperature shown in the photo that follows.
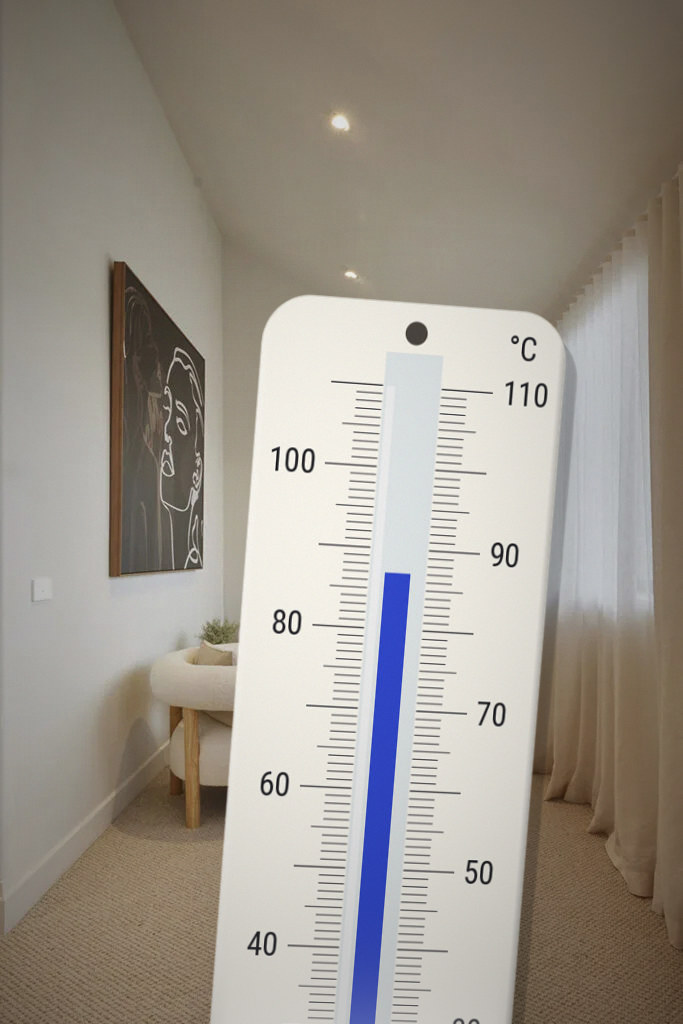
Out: 87°C
